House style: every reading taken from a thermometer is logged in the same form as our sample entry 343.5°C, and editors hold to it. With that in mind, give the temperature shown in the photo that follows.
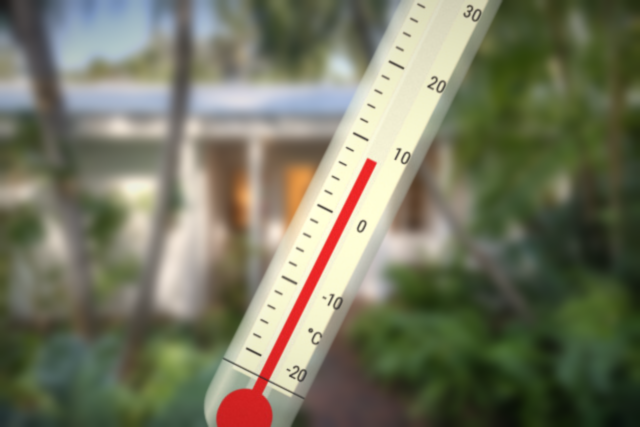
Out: 8°C
